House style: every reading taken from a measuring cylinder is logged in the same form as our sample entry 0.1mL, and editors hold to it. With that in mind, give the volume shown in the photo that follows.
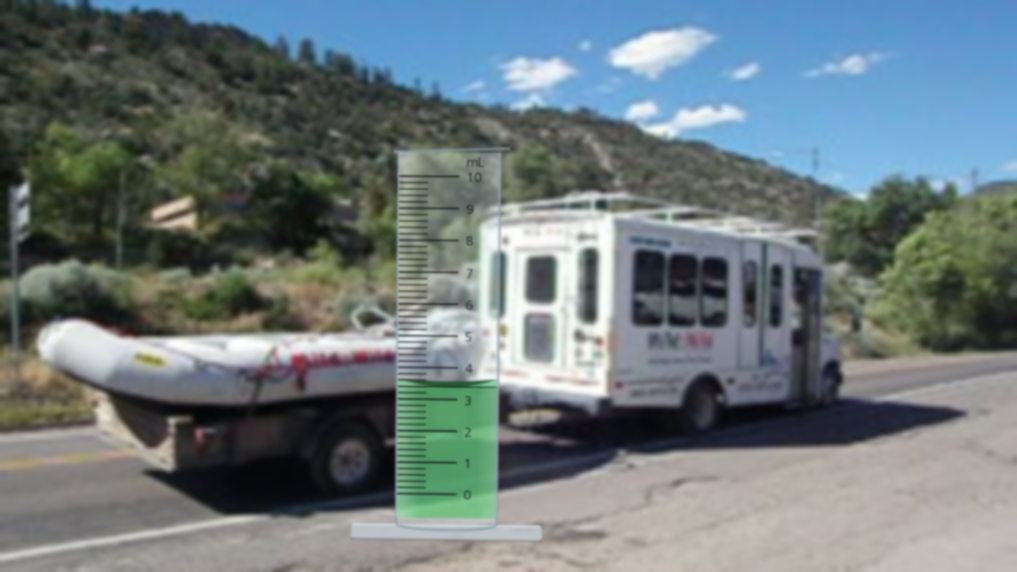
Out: 3.4mL
